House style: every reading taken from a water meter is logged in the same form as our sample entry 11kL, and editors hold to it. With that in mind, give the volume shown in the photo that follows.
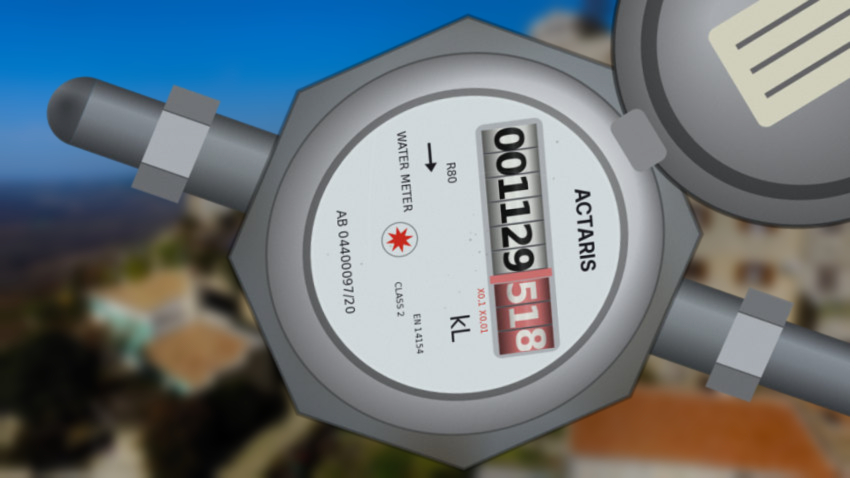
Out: 1129.518kL
